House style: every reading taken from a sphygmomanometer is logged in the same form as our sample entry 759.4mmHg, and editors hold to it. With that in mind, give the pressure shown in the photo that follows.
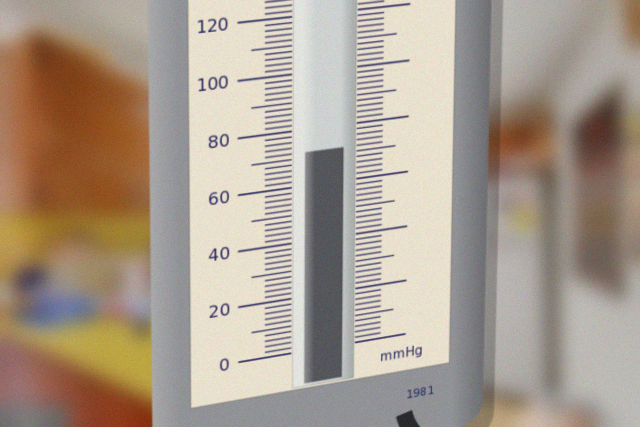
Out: 72mmHg
